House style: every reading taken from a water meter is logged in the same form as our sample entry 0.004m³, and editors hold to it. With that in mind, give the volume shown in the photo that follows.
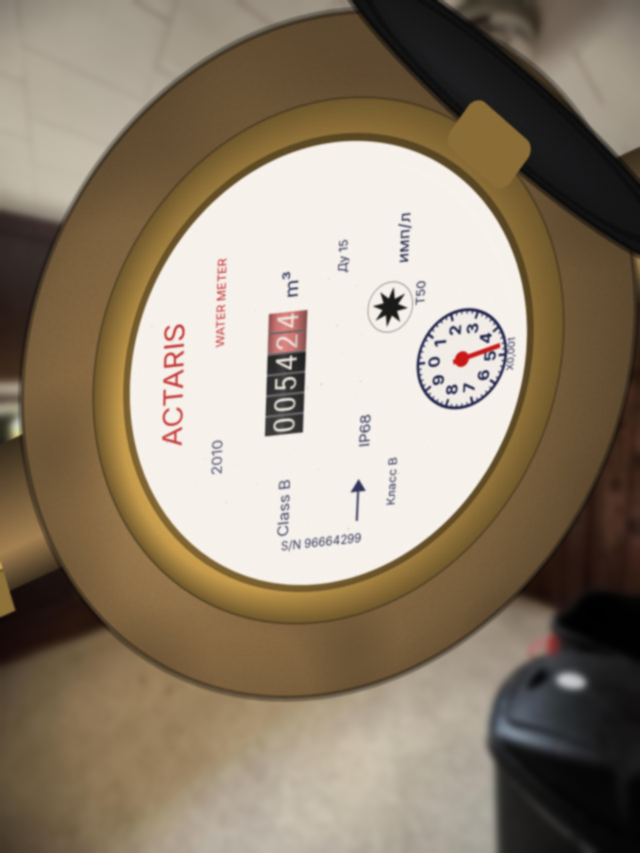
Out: 54.244m³
